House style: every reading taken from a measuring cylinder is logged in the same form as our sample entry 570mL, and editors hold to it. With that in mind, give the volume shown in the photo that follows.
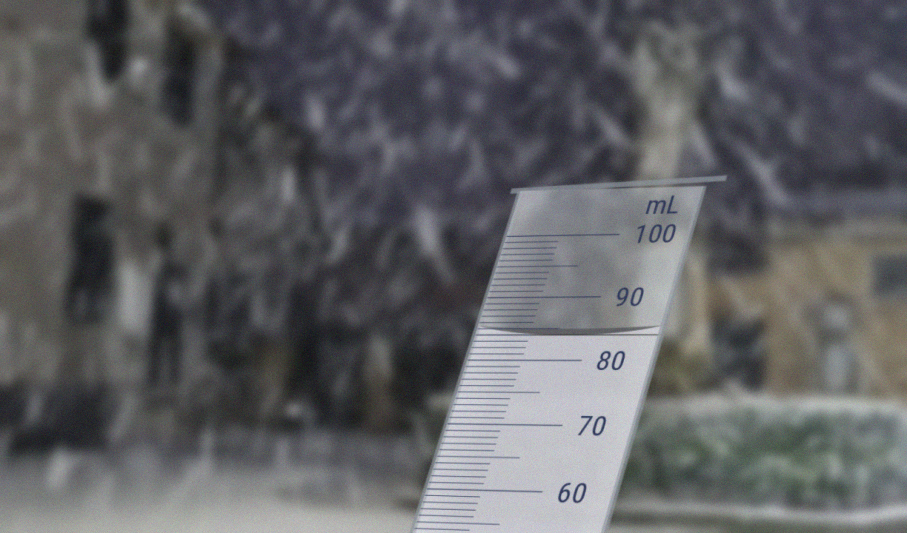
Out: 84mL
